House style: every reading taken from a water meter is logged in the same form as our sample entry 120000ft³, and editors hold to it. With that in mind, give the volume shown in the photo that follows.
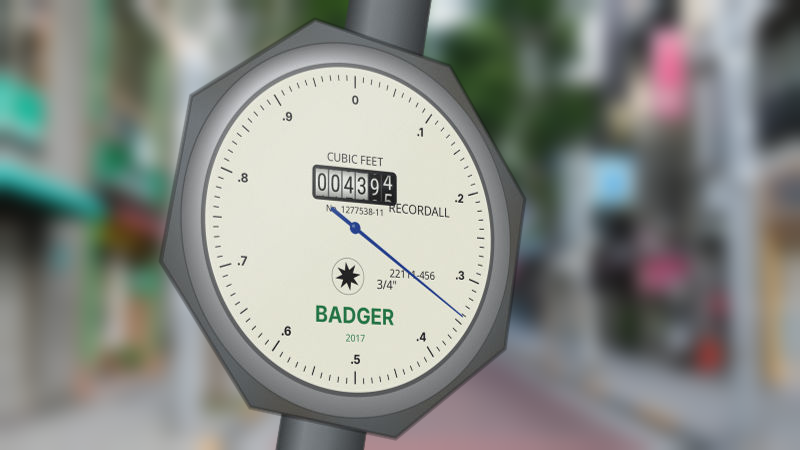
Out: 4394.34ft³
